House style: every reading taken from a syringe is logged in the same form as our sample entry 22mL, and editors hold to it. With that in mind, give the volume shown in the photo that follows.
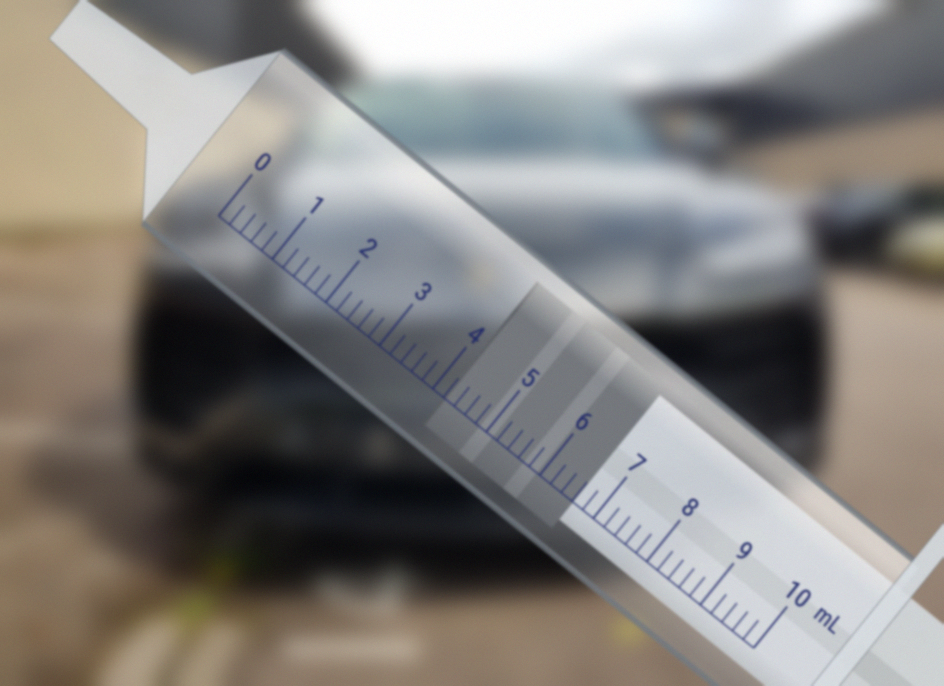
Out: 4.2mL
